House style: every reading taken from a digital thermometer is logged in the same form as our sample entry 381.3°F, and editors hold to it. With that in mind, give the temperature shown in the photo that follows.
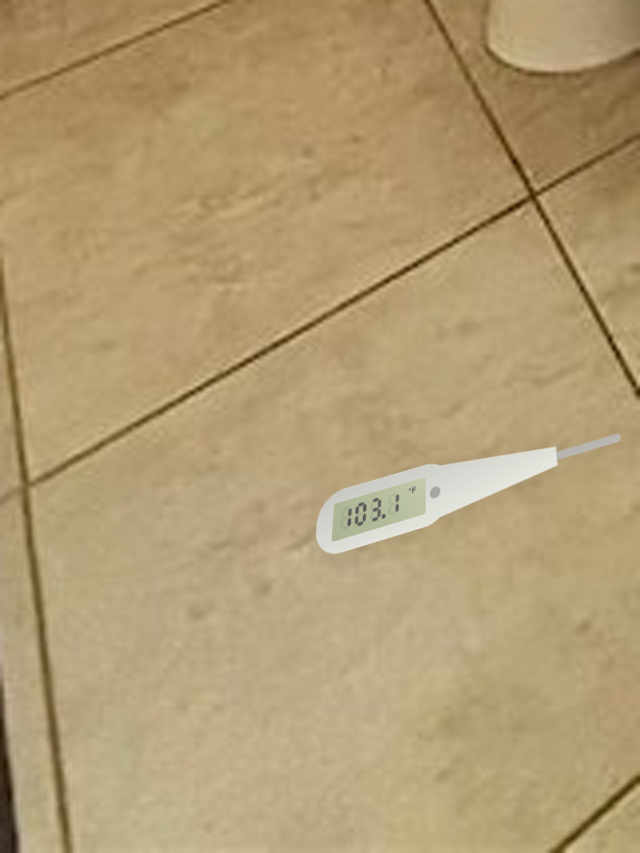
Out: 103.1°F
